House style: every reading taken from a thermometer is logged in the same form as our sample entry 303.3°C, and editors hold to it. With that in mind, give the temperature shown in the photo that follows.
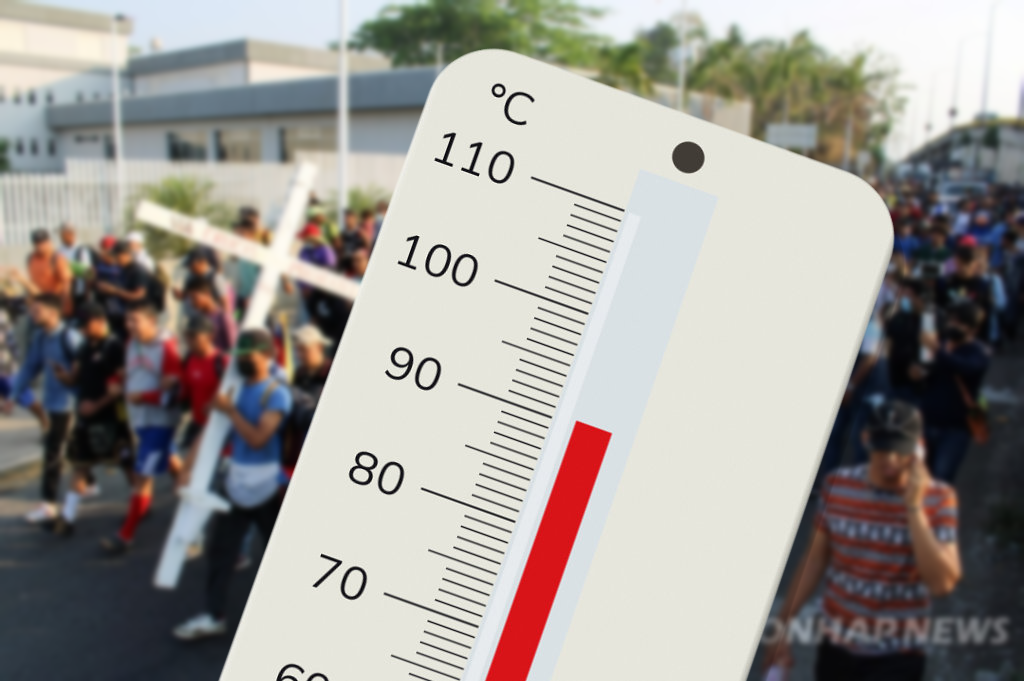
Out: 90.5°C
